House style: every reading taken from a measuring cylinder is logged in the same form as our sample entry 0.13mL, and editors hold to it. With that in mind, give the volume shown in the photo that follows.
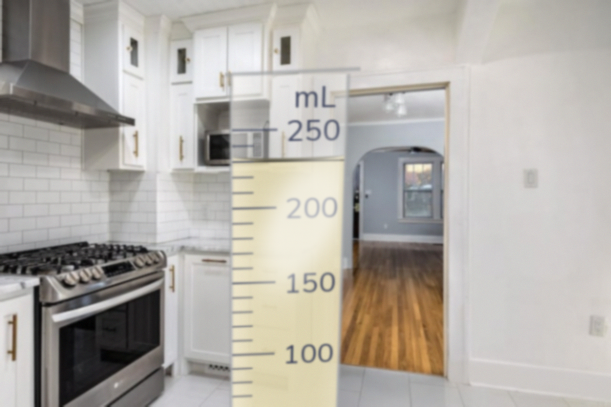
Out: 230mL
